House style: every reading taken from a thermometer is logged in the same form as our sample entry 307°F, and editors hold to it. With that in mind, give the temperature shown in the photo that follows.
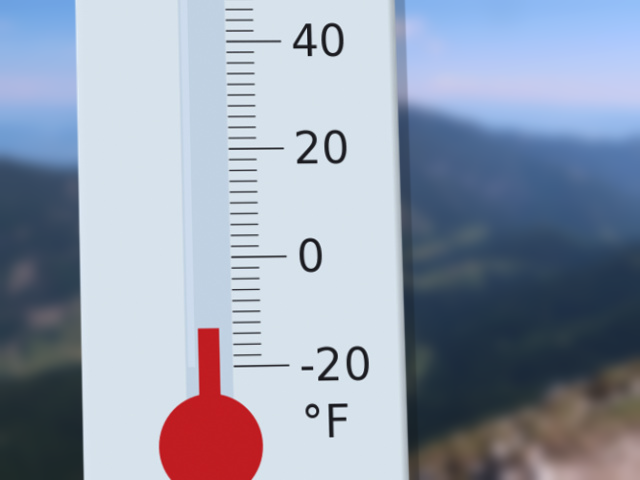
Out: -13°F
